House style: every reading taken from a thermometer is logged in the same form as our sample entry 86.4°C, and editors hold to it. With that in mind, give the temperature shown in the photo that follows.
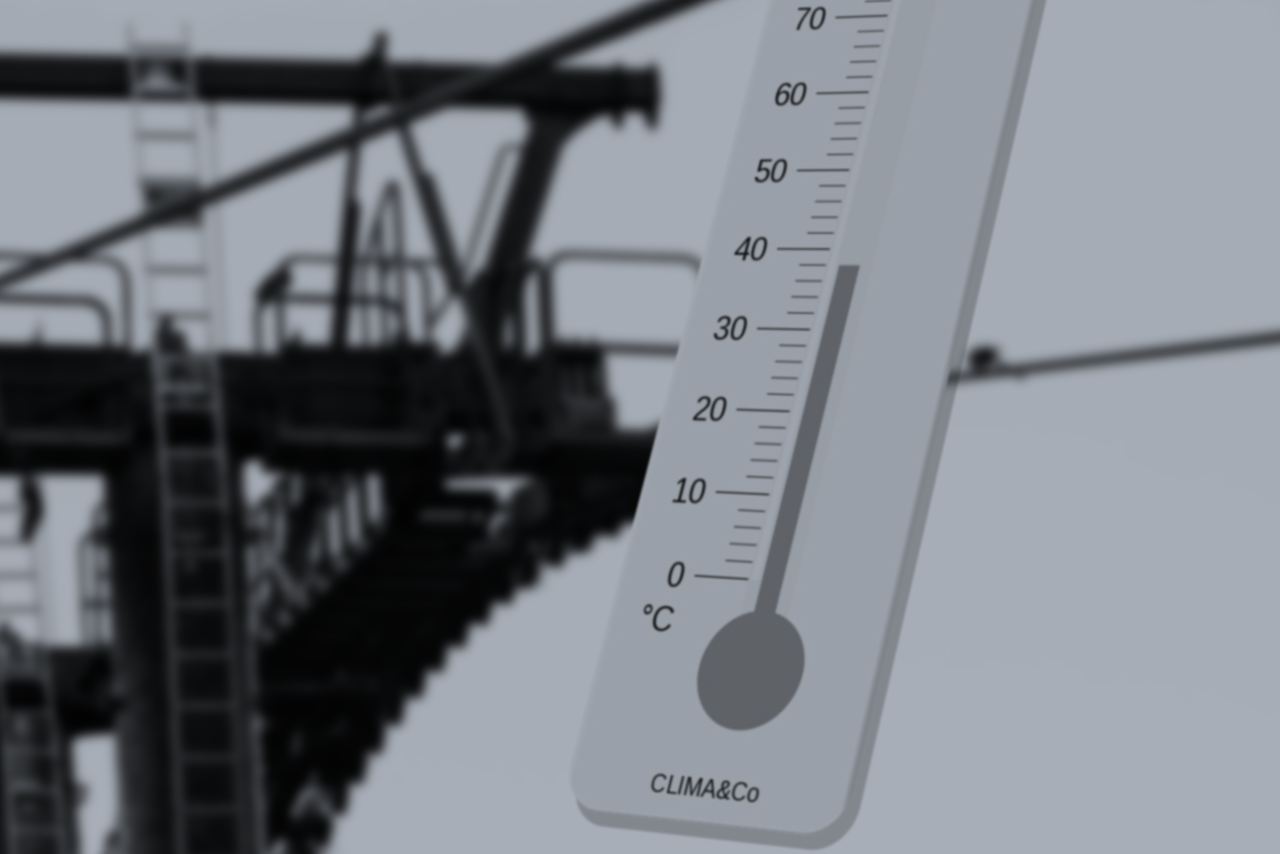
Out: 38°C
